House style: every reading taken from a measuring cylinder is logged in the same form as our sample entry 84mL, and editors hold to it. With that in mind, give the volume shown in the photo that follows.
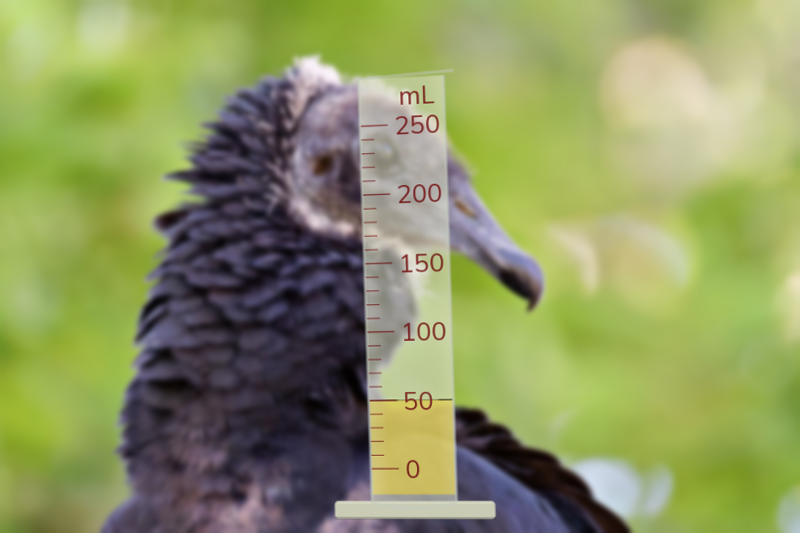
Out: 50mL
